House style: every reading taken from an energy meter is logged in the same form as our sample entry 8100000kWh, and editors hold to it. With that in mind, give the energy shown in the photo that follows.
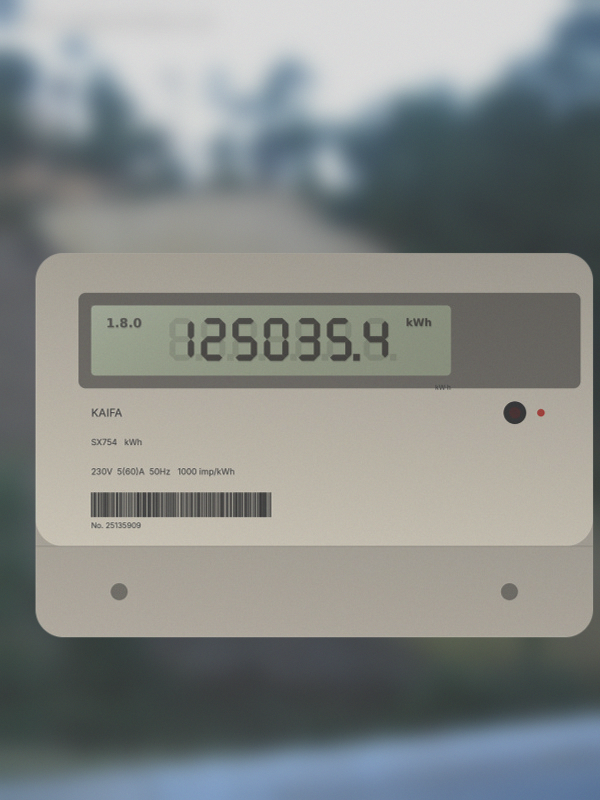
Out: 125035.4kWh
